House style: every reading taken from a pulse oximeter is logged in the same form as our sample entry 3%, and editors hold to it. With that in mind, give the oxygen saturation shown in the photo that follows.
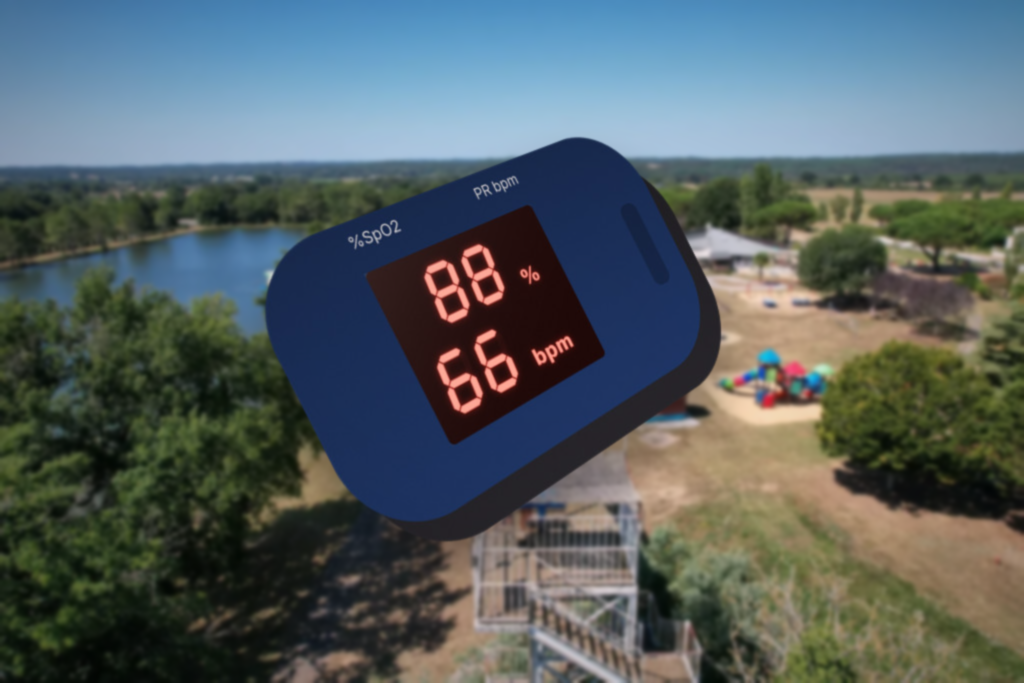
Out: 88%
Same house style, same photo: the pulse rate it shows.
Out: 66bpm
